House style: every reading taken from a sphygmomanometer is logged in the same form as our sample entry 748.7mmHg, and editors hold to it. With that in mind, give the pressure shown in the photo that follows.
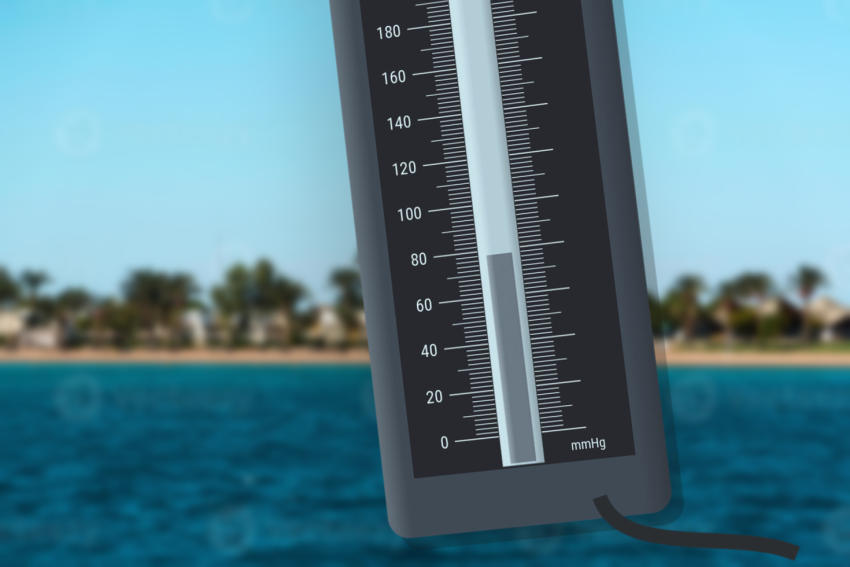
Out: 78mmHg
